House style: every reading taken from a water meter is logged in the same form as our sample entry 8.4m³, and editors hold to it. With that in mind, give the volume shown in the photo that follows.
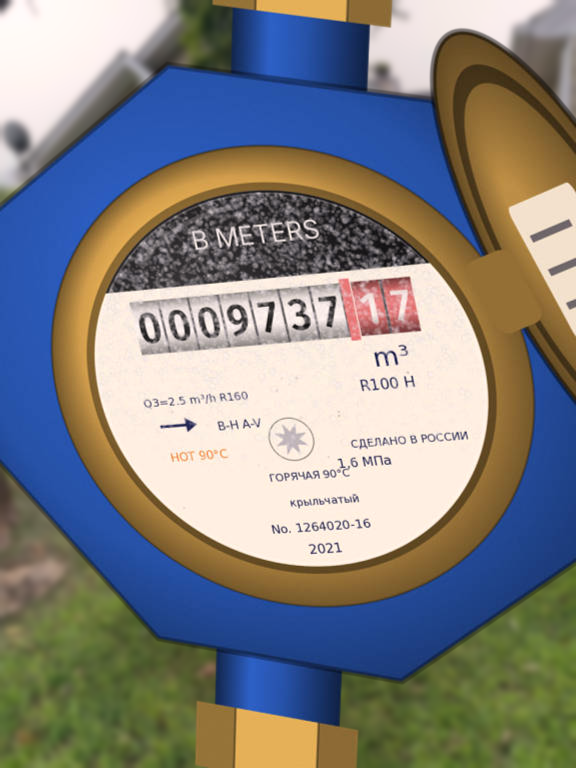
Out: 9737.17m³
